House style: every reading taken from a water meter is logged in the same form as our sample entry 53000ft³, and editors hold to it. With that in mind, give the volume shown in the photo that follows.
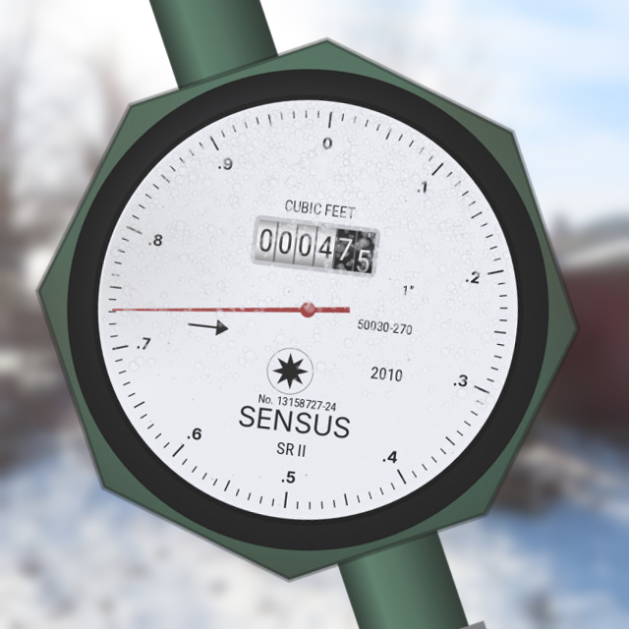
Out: 474.73ft³
